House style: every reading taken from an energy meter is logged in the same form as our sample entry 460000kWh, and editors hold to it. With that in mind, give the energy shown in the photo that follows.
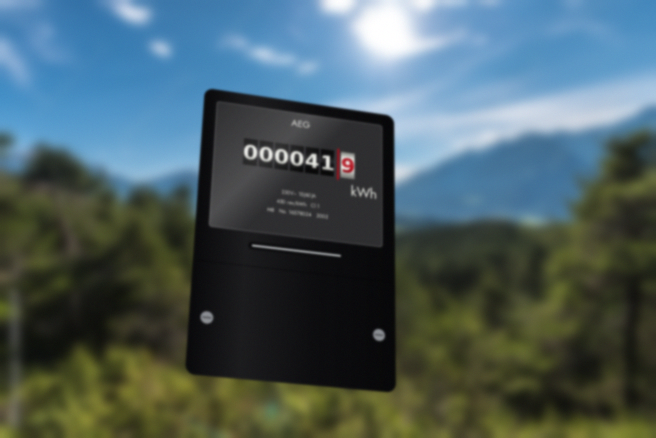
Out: 41.9kWh
